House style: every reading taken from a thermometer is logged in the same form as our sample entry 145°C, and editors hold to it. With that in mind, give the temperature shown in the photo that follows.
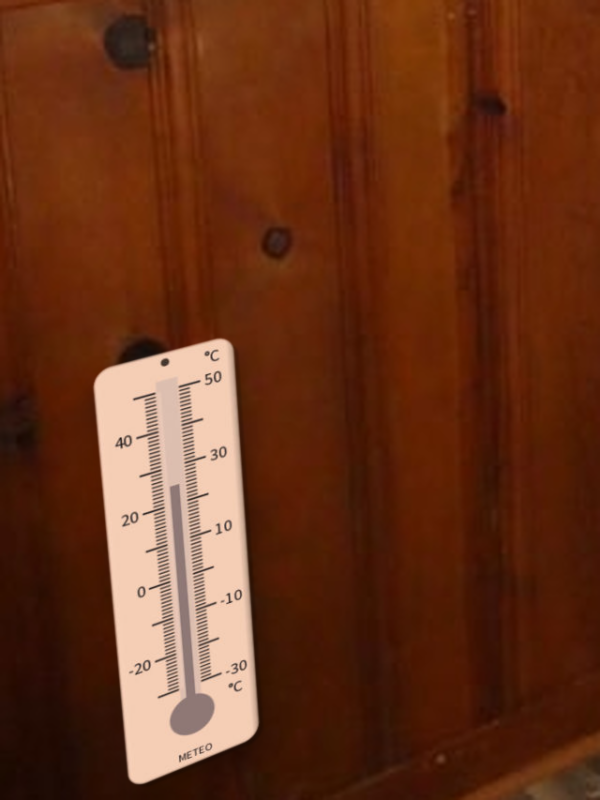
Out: 25°C
